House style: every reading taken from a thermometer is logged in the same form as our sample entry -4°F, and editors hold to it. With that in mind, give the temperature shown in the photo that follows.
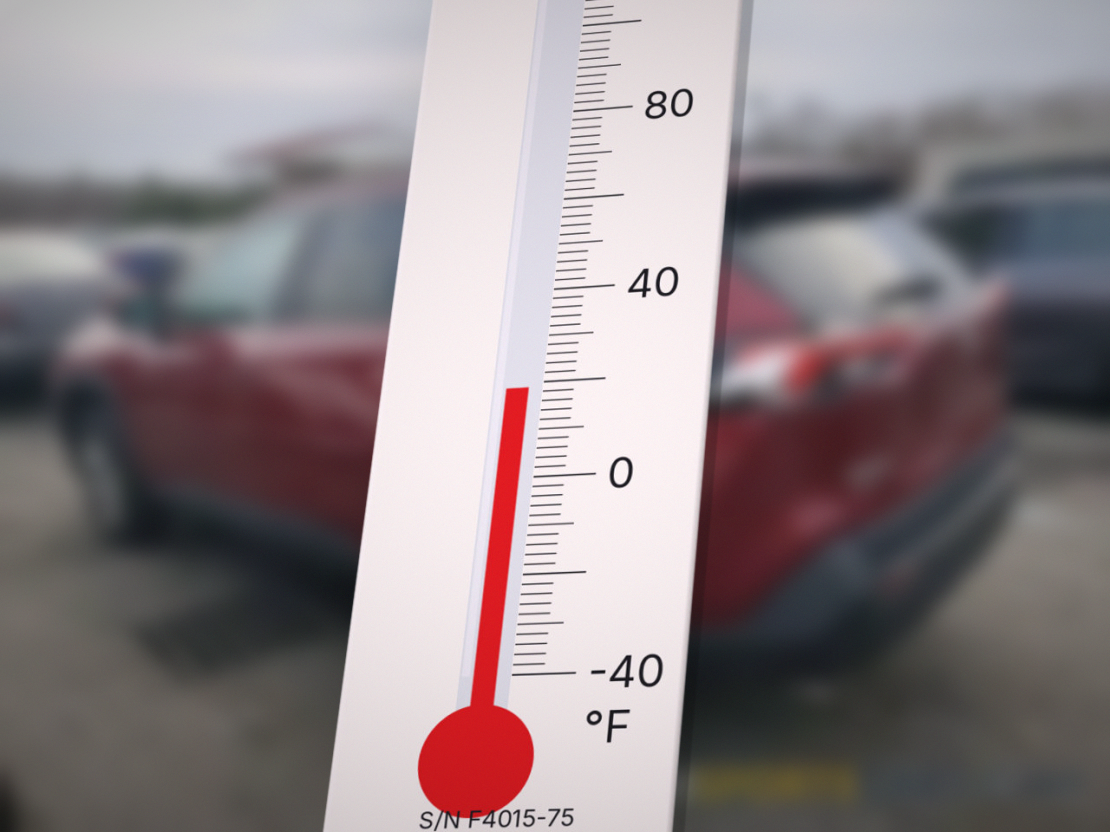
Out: 19°F
